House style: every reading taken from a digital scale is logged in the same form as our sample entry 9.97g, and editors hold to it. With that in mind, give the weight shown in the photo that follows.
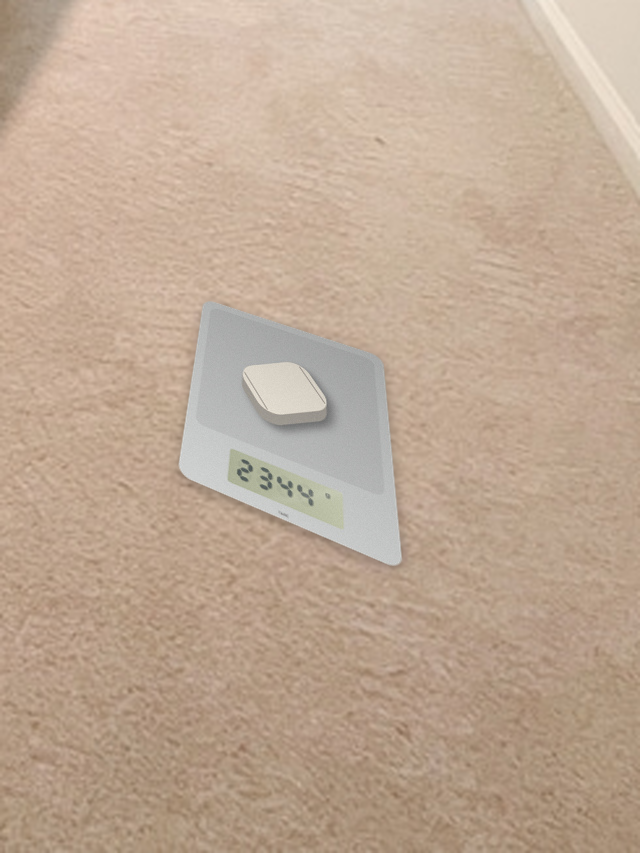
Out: 2344g
